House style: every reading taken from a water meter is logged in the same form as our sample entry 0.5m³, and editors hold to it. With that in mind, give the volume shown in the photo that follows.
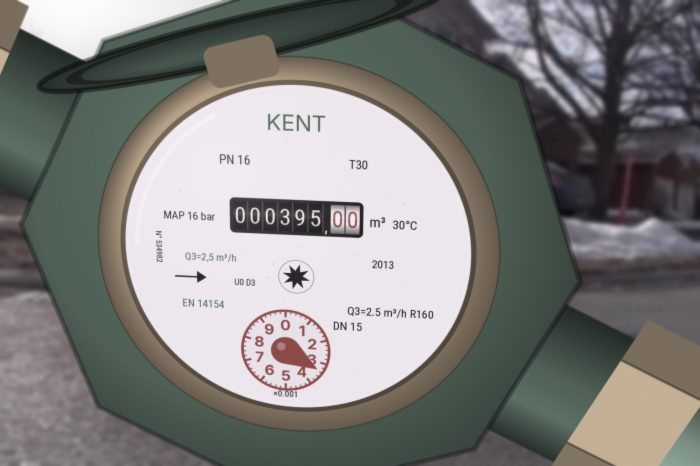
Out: 395.003m³
